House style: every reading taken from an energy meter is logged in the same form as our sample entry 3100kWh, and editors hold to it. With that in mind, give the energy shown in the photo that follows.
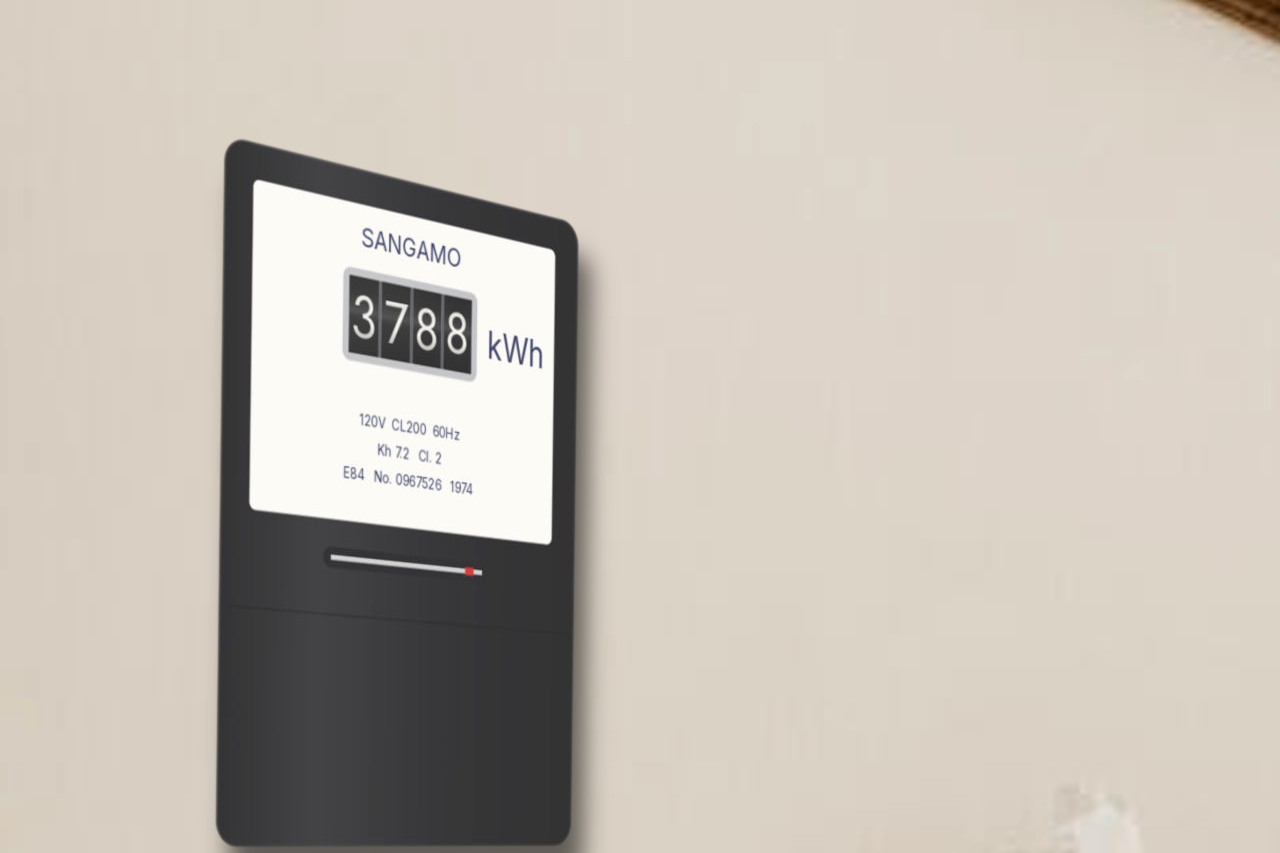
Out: 3788kWh
